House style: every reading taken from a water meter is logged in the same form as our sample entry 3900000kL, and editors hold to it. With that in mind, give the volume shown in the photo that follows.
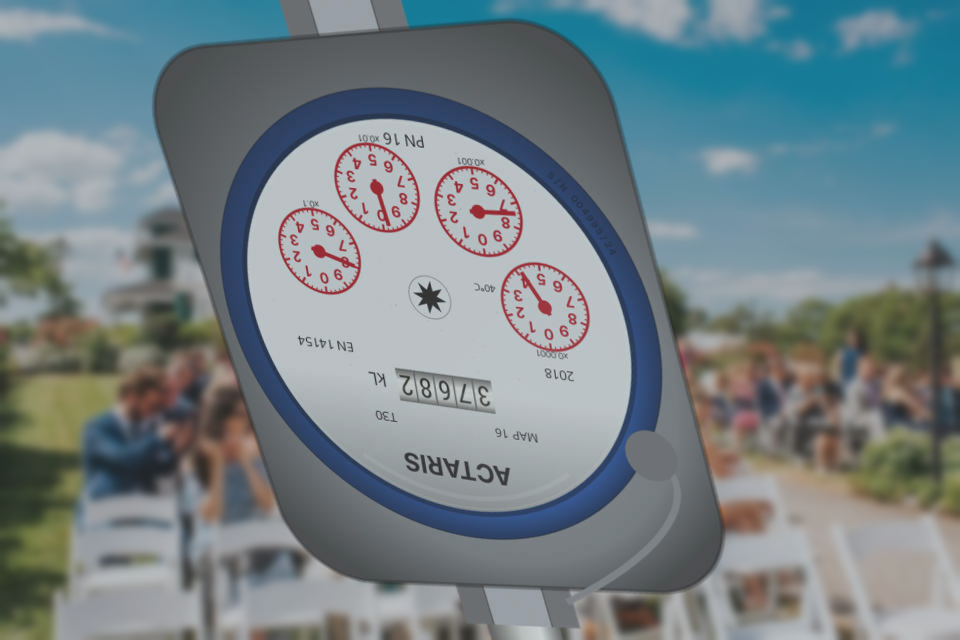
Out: 37682.7974kL
